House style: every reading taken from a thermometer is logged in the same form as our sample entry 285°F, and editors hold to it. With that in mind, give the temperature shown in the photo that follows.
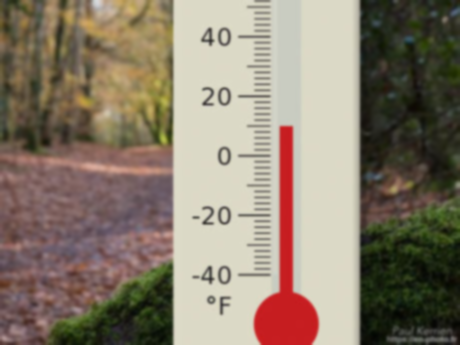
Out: 10°F
